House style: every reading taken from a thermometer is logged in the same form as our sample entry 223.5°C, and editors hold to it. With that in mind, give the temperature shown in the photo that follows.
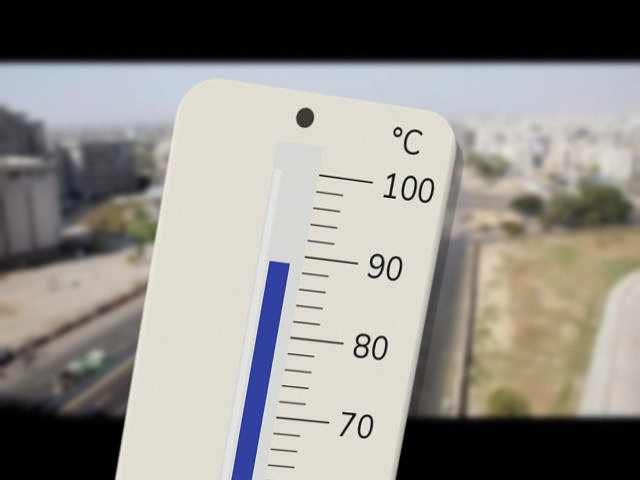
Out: 89°C
